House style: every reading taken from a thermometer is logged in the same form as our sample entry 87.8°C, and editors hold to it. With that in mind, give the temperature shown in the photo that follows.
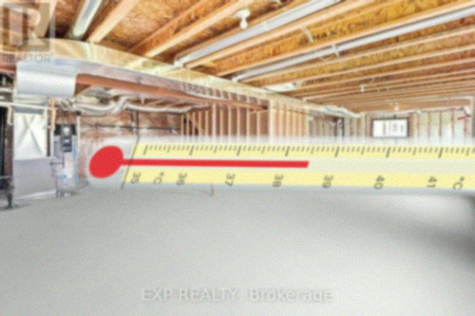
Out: 38.5°C
